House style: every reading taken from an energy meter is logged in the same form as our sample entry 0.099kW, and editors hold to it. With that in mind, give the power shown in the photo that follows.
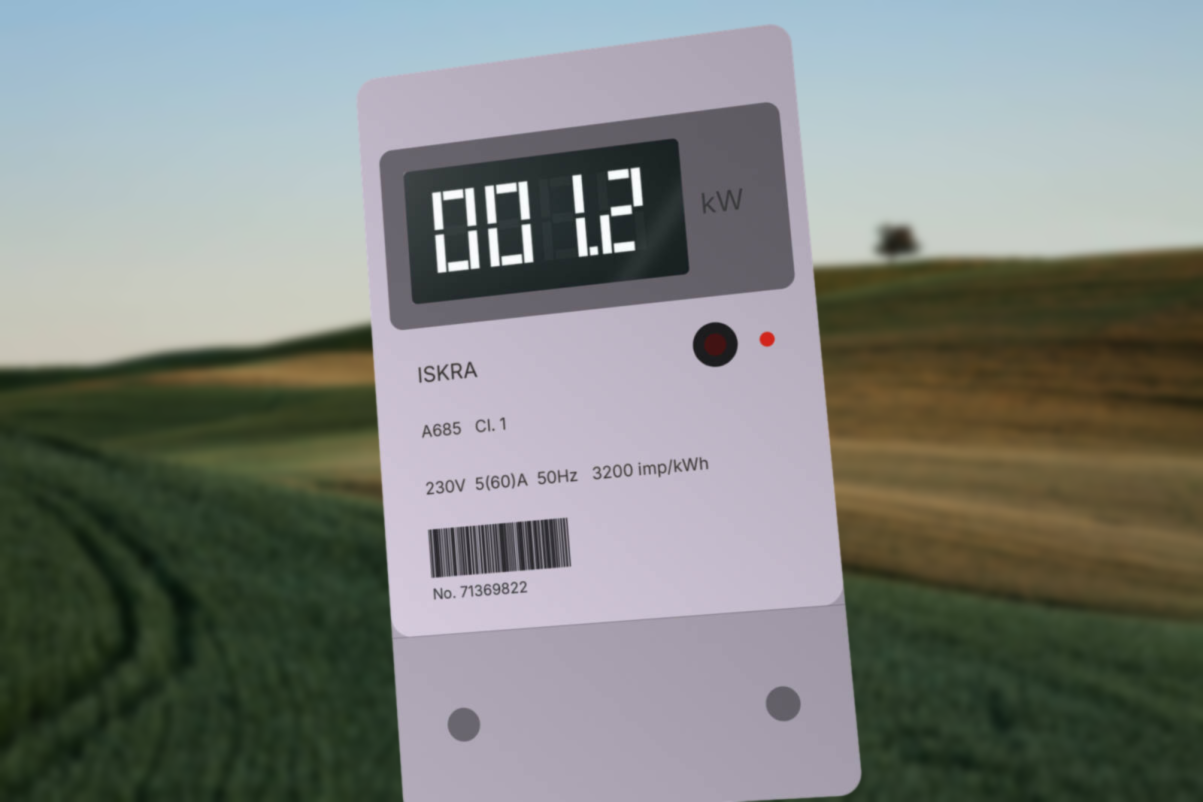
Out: 1.2kW
